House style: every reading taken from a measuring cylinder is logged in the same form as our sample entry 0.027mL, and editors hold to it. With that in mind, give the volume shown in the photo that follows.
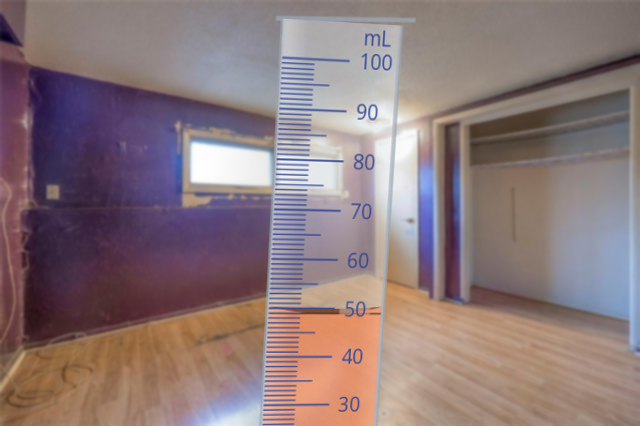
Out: 49mL
